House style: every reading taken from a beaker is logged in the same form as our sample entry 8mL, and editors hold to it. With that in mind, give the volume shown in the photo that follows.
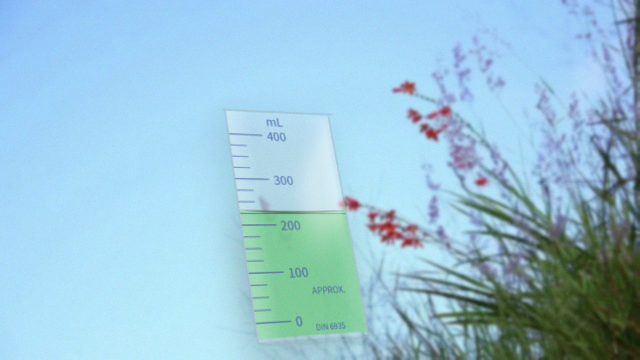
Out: 225mL
